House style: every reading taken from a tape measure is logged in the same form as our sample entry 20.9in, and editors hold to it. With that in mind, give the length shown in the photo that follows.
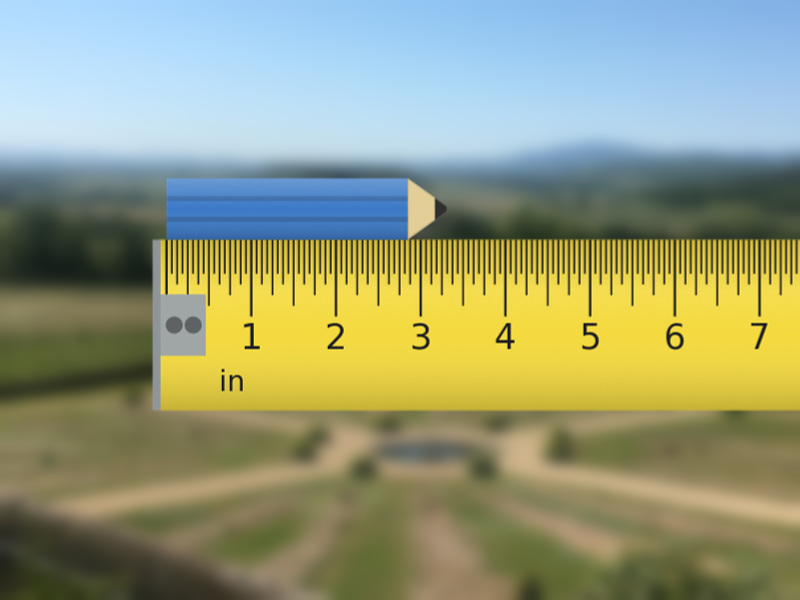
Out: 3.3125in
